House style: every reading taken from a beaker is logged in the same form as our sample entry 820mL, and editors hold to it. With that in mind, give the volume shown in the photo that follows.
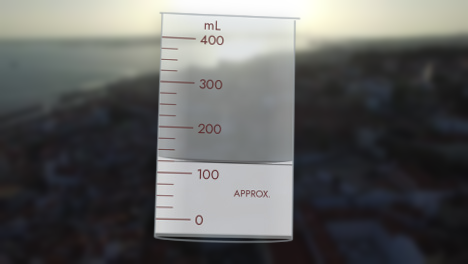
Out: 125mL
